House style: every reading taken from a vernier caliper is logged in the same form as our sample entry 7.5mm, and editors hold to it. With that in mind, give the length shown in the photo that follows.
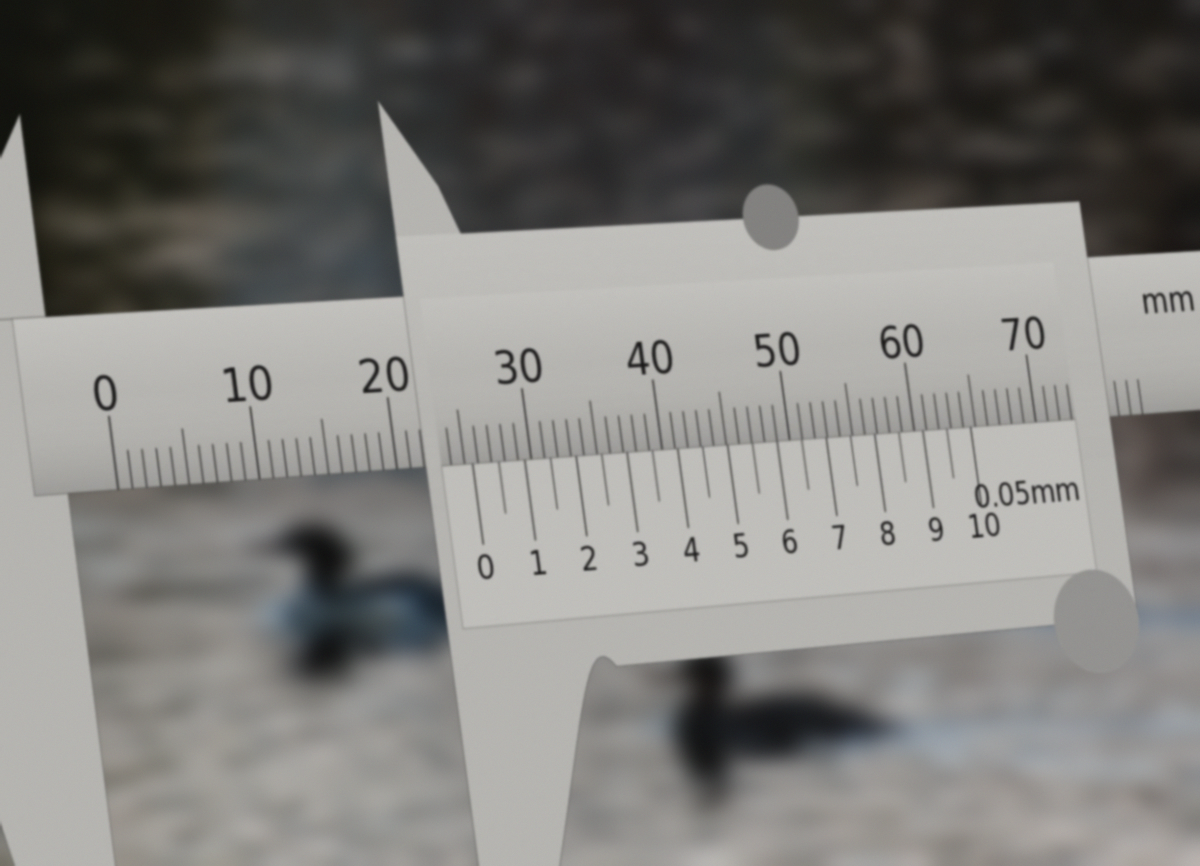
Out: 25.6mm
